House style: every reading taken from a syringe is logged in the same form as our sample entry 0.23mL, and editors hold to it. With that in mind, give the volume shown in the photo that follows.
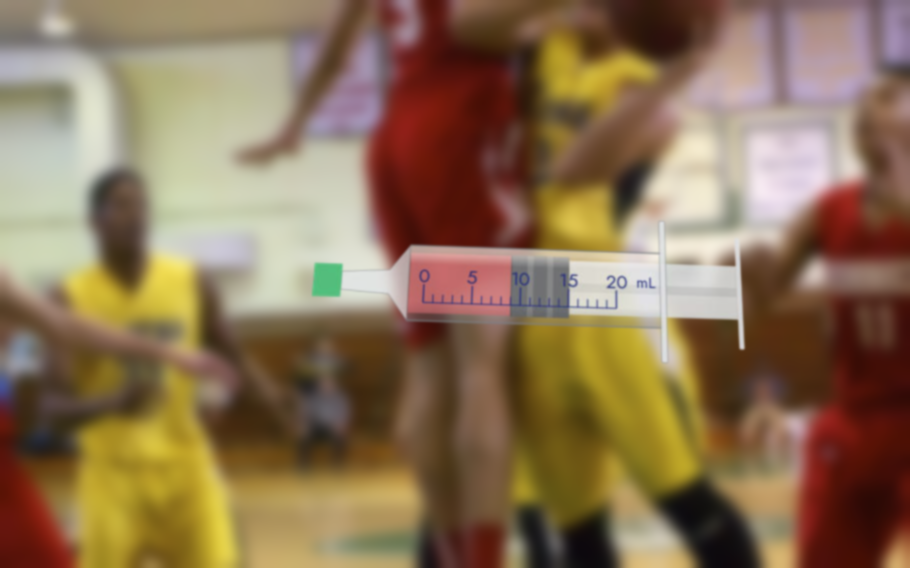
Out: 9mL
